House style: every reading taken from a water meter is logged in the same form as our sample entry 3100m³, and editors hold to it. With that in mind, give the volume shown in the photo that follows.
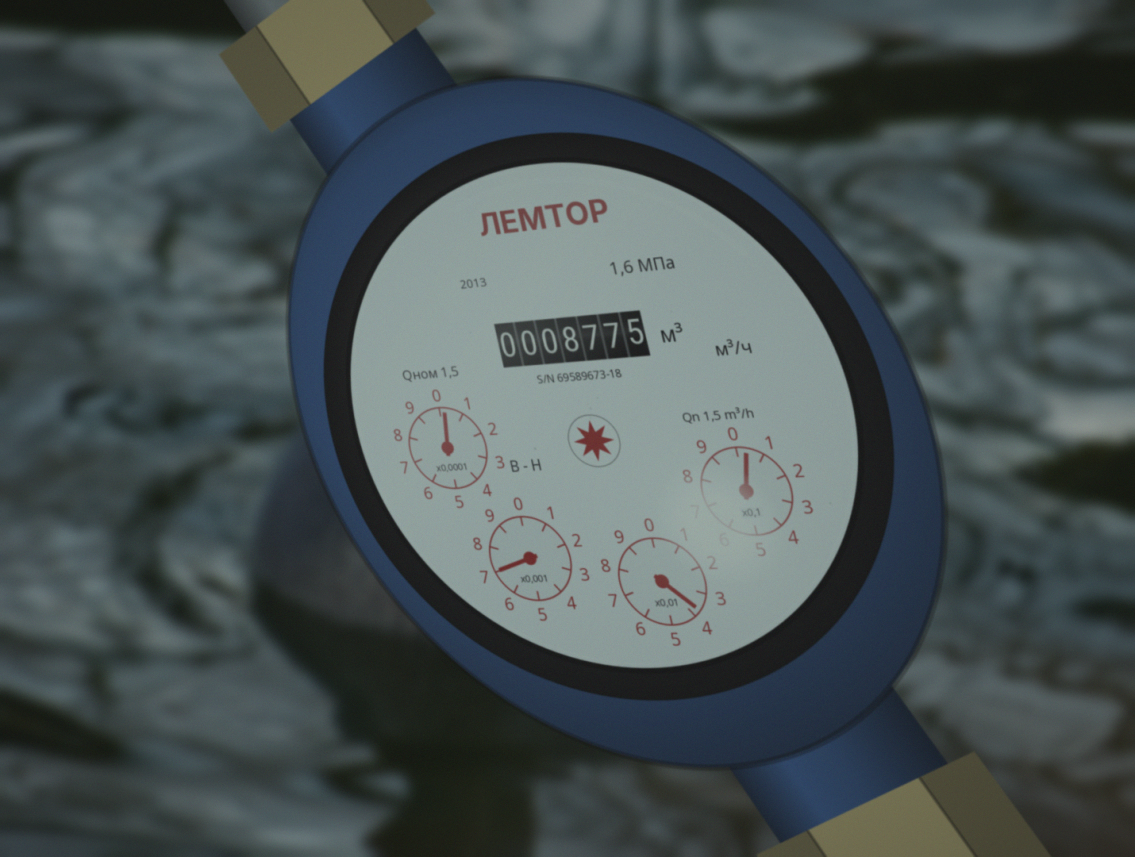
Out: 8775.0370m³
